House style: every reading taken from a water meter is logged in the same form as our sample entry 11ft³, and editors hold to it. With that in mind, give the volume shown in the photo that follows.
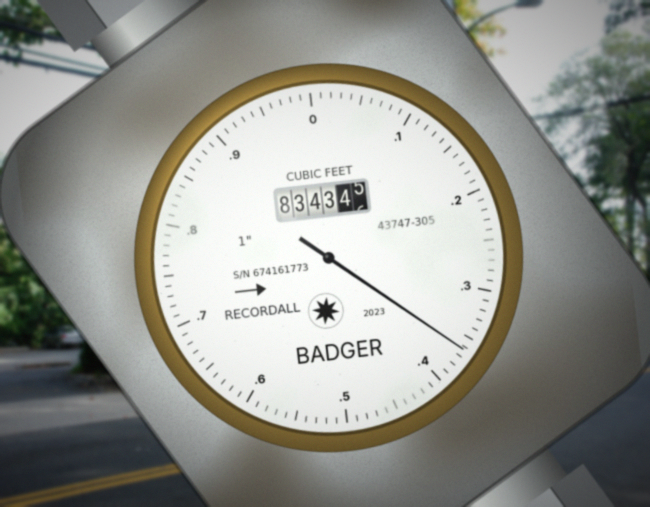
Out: 834345.36ft³
